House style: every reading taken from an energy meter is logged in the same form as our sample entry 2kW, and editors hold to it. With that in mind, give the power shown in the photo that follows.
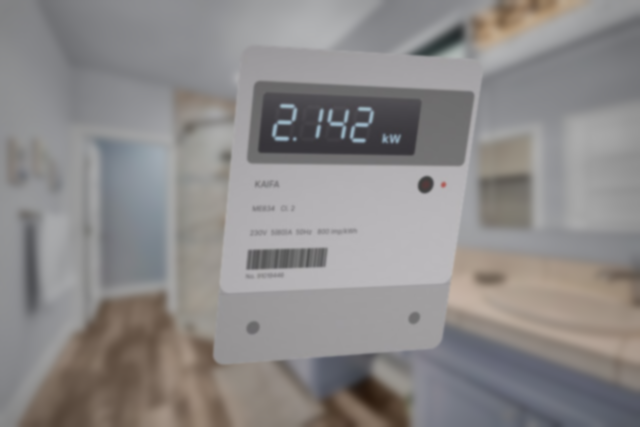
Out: 2.142kW
